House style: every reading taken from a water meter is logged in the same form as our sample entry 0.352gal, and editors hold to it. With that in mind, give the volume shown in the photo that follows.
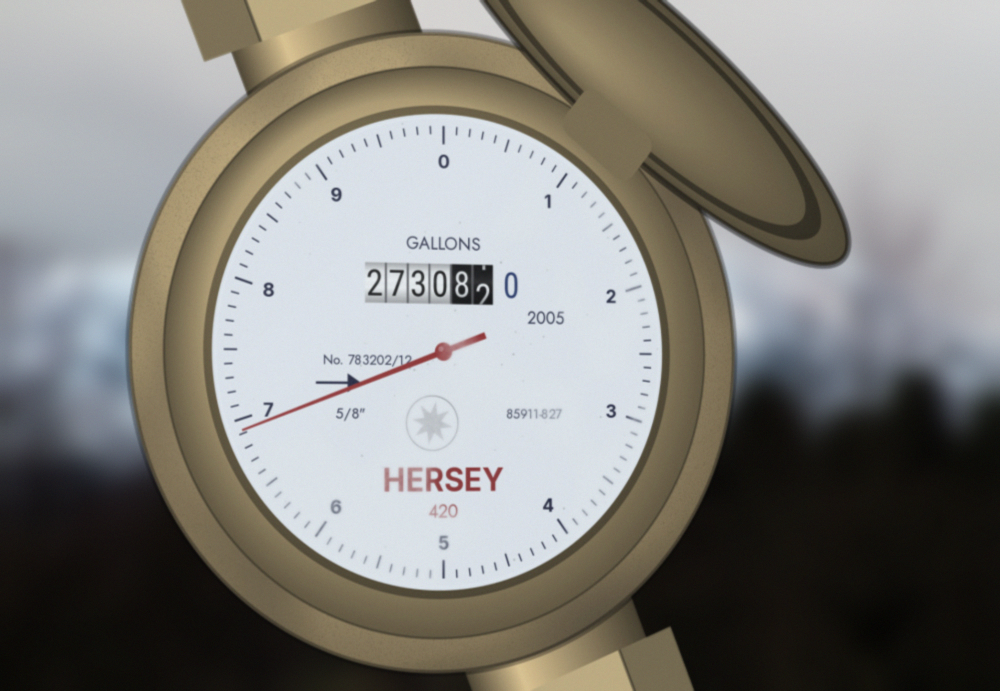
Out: 2730816.9gal
